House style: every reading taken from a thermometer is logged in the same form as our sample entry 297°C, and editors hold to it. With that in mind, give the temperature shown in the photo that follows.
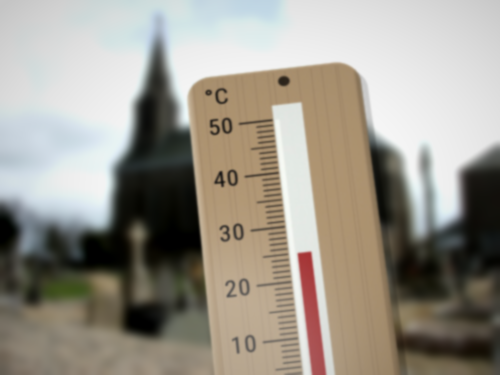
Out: 25°C
